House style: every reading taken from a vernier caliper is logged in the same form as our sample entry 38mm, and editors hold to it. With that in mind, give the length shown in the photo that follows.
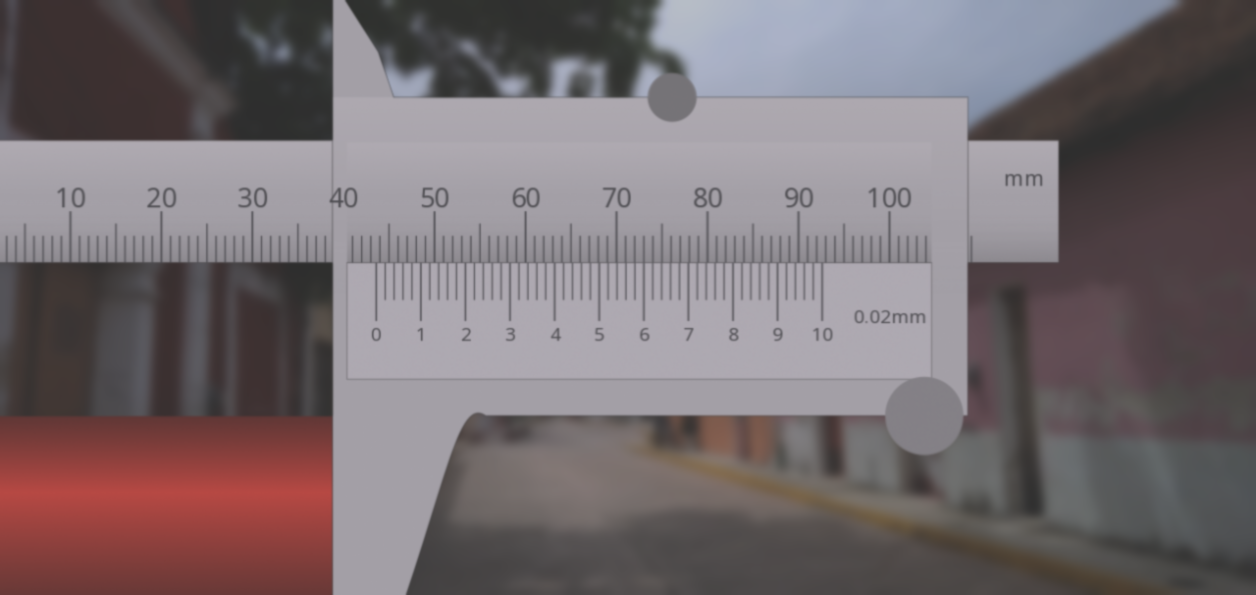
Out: 43.6mm
